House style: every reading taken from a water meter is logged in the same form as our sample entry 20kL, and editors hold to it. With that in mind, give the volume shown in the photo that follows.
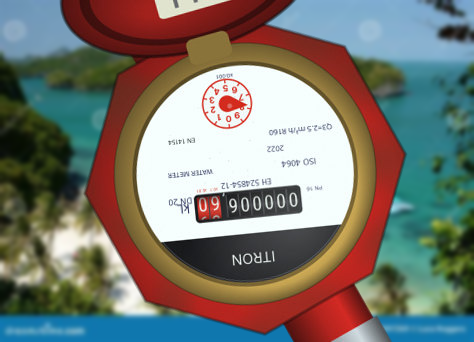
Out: 6.597kL
